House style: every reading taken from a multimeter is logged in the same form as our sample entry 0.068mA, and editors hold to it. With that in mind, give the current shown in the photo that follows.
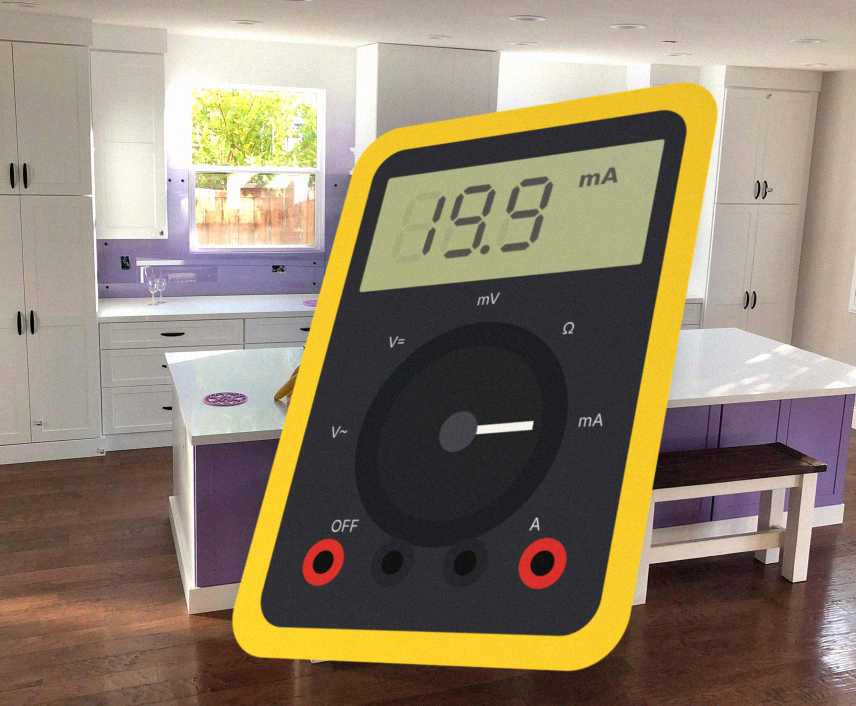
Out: 19.9mA
